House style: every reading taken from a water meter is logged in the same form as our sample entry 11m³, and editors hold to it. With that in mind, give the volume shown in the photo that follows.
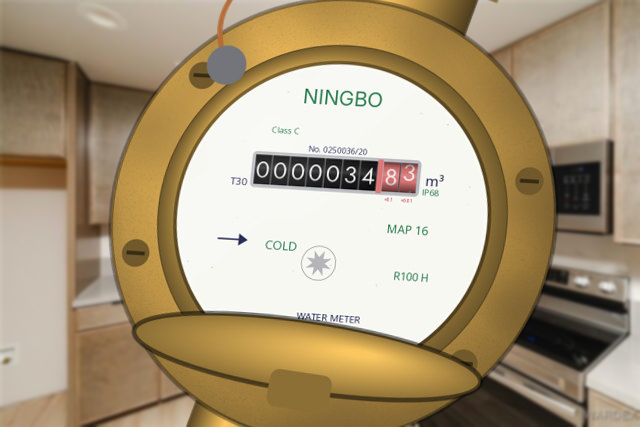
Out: 34.83m³
